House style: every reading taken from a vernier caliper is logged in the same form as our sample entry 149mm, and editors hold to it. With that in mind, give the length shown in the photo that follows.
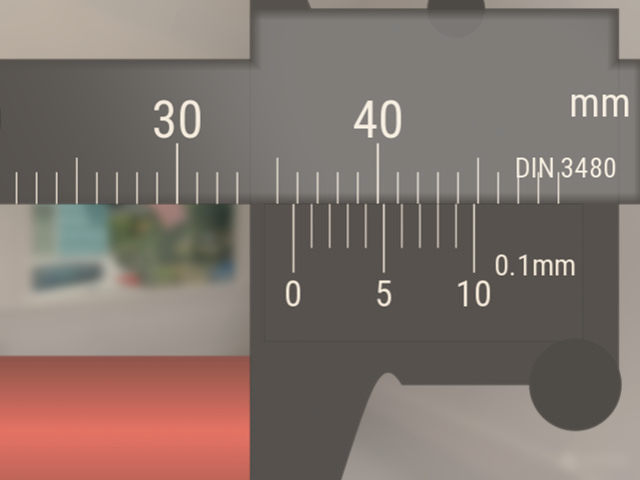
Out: 35.8mm
